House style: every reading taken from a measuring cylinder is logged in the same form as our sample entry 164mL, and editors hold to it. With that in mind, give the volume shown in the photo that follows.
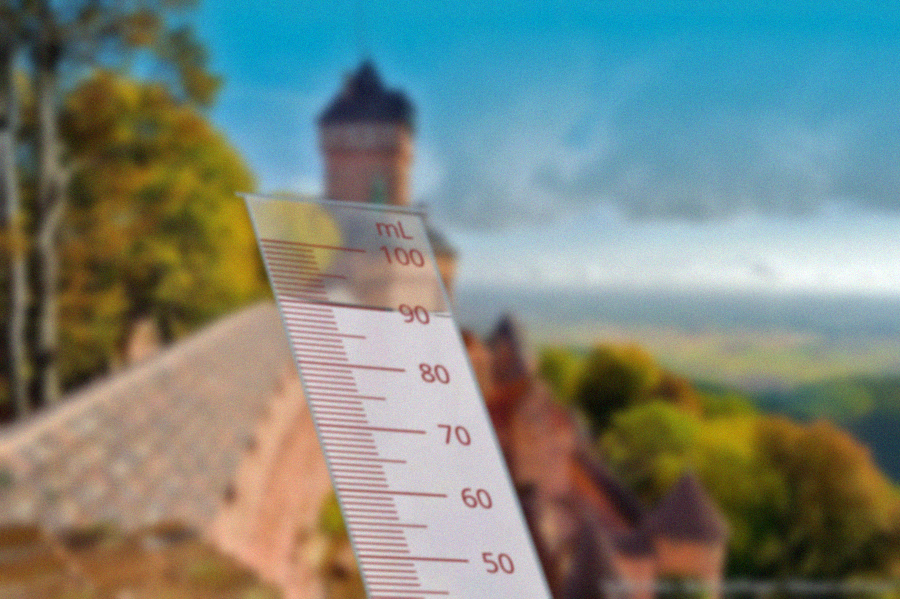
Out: 90mL
